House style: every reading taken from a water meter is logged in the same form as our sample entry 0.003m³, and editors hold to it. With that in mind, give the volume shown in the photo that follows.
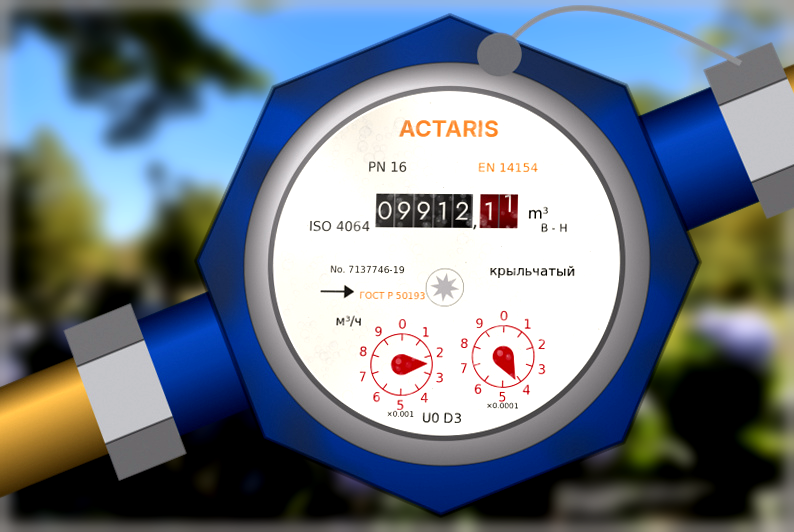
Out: 9912.1124m³
